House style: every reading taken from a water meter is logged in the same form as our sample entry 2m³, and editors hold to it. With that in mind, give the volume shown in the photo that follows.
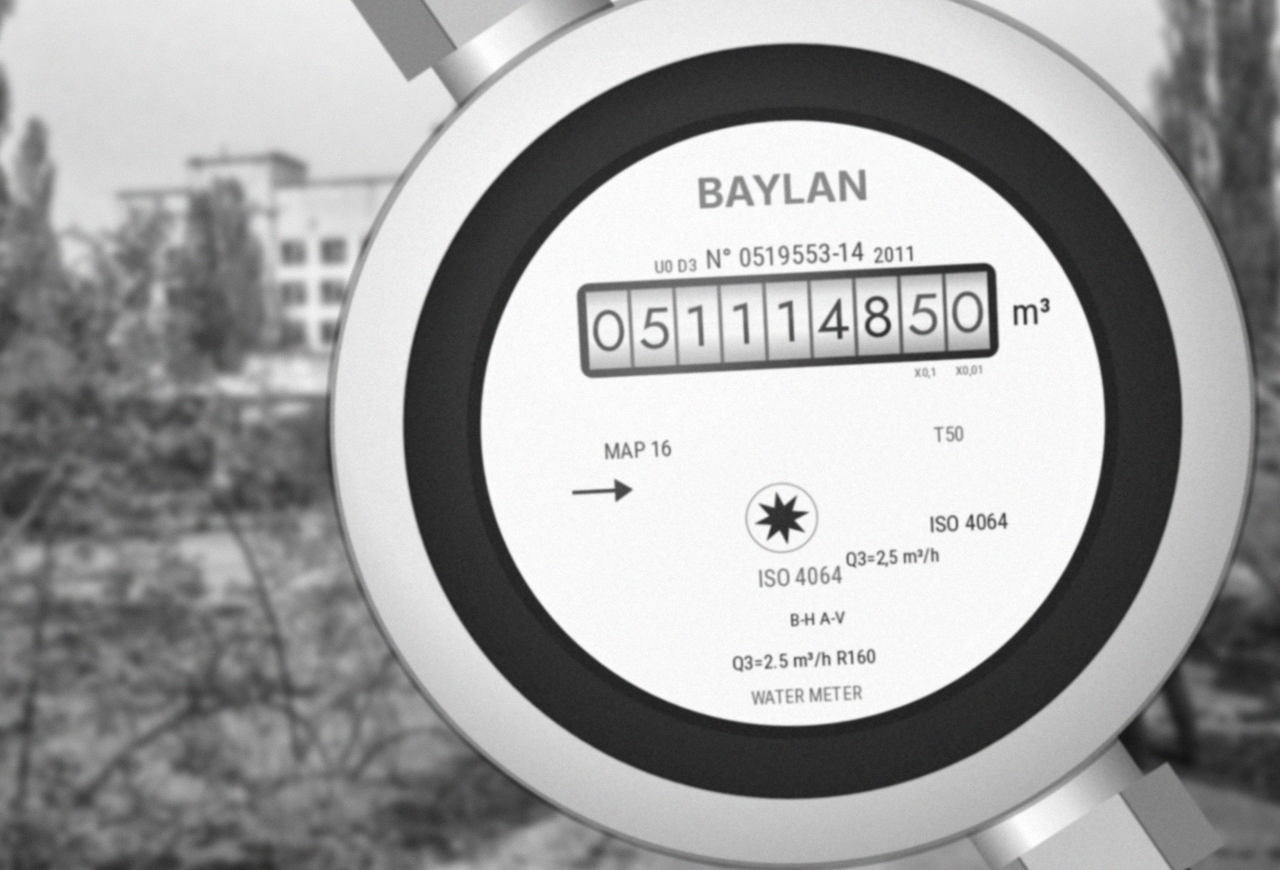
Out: 511148.50m³
